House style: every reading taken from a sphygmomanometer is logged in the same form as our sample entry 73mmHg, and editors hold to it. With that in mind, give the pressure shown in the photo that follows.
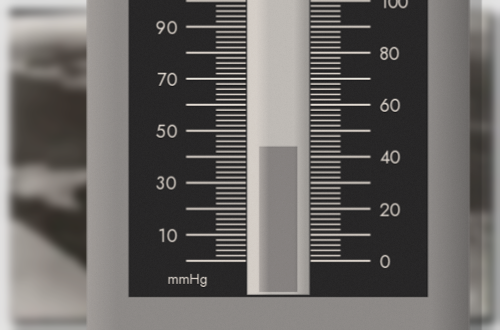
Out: 44mmHg
